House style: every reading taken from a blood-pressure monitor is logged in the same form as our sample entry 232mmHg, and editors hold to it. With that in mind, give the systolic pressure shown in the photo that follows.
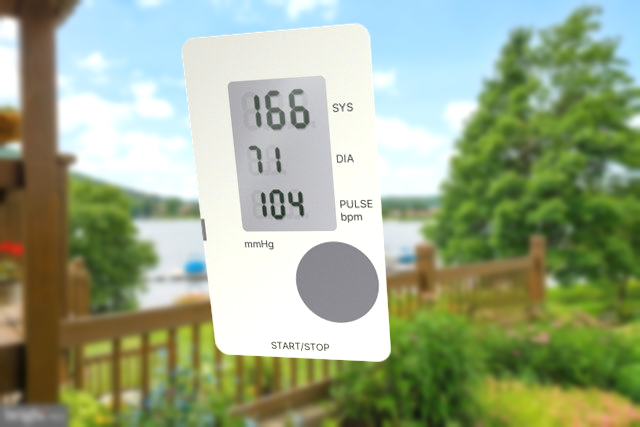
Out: 166mmHg
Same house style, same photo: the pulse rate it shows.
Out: 104bpm
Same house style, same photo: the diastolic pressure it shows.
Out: 71mmHg
